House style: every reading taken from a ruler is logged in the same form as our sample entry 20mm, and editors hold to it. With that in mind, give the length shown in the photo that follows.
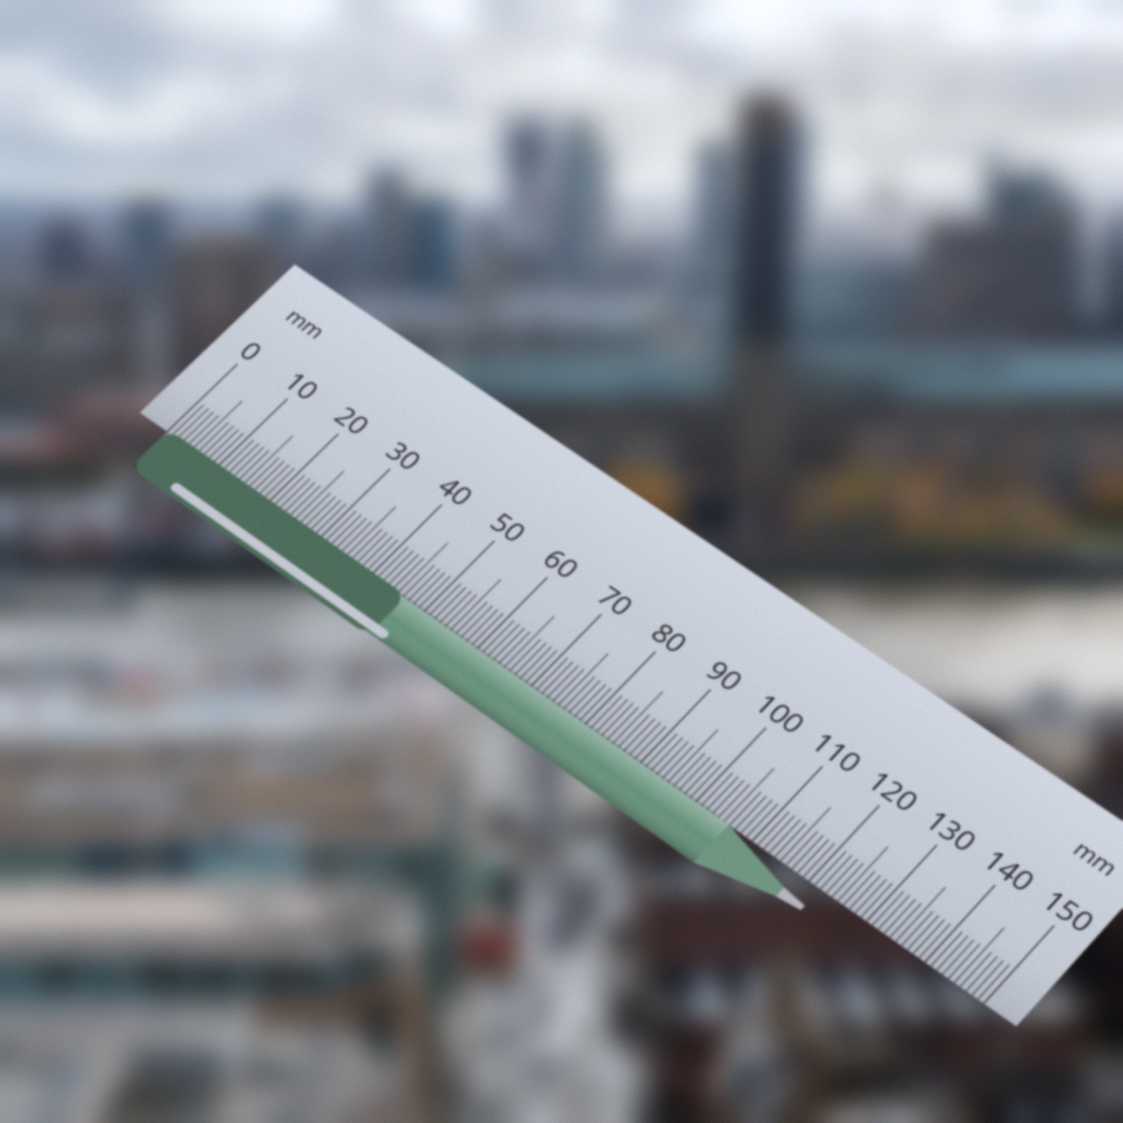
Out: 122mm
